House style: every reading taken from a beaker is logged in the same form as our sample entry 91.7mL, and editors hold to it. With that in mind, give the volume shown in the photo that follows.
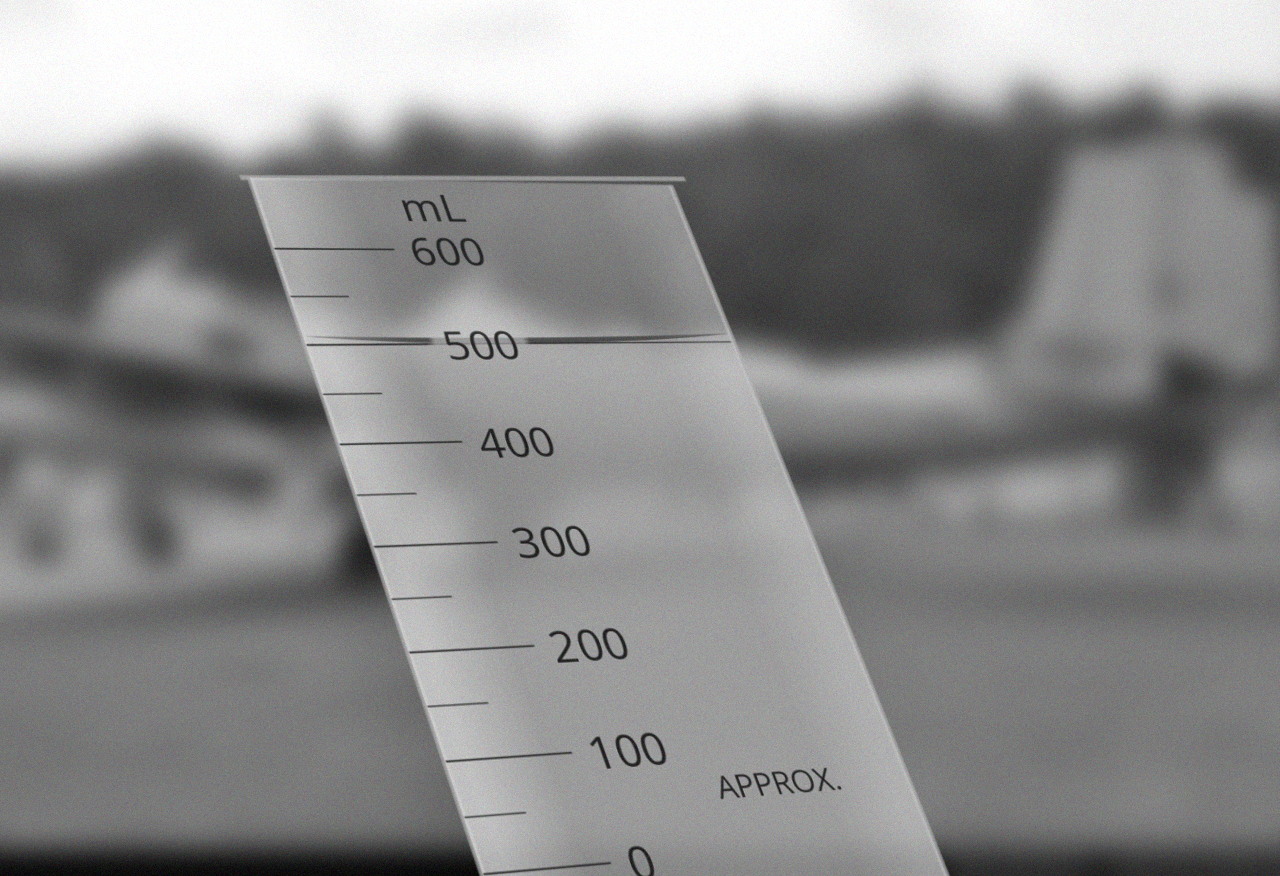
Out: 500mL
